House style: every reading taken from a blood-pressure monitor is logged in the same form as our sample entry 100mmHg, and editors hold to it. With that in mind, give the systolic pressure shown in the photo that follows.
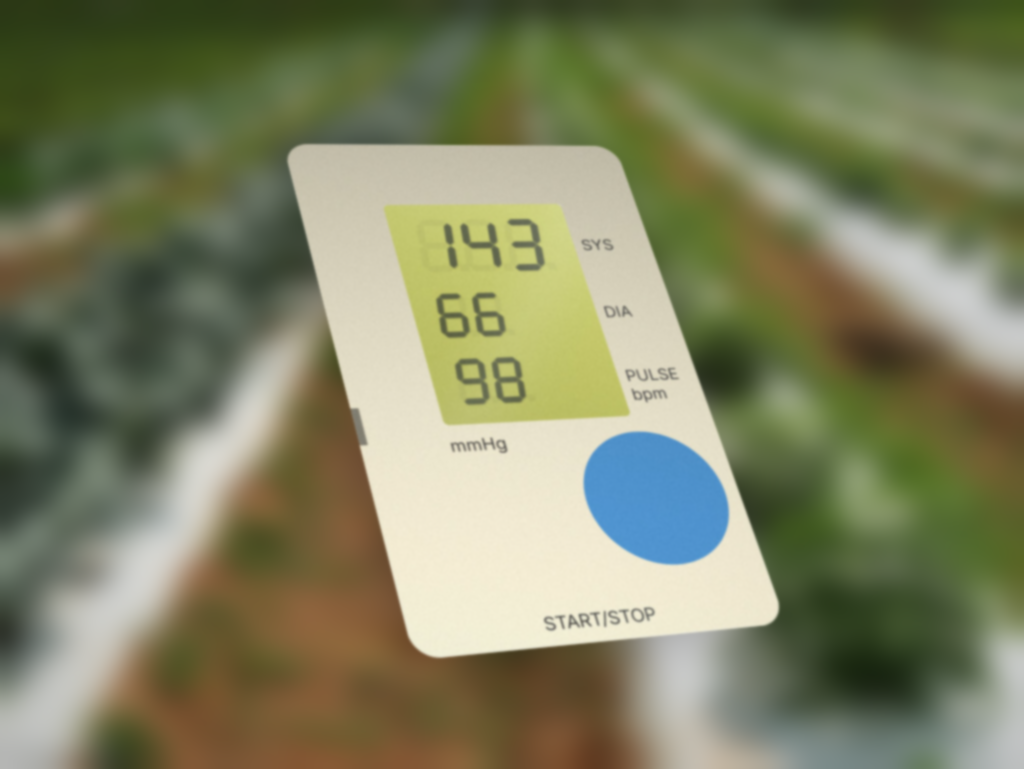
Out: 143mmHg
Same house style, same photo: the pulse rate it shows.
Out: 98bpm
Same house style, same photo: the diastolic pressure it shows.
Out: 66mmHg
